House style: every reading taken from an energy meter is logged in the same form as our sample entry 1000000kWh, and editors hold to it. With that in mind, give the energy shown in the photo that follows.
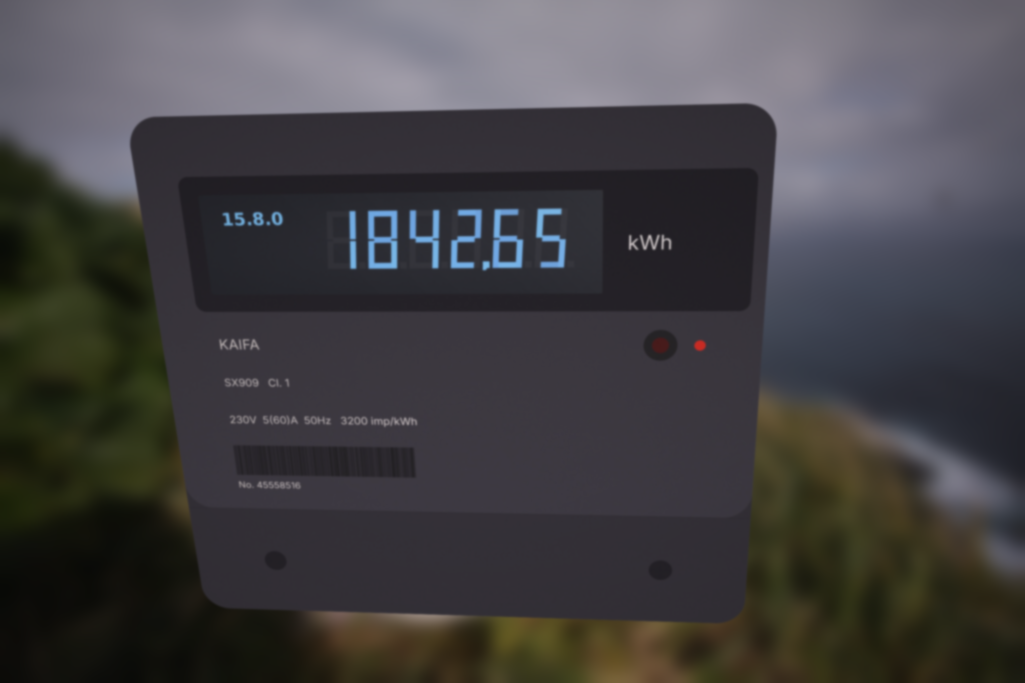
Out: 1842.65kWh
